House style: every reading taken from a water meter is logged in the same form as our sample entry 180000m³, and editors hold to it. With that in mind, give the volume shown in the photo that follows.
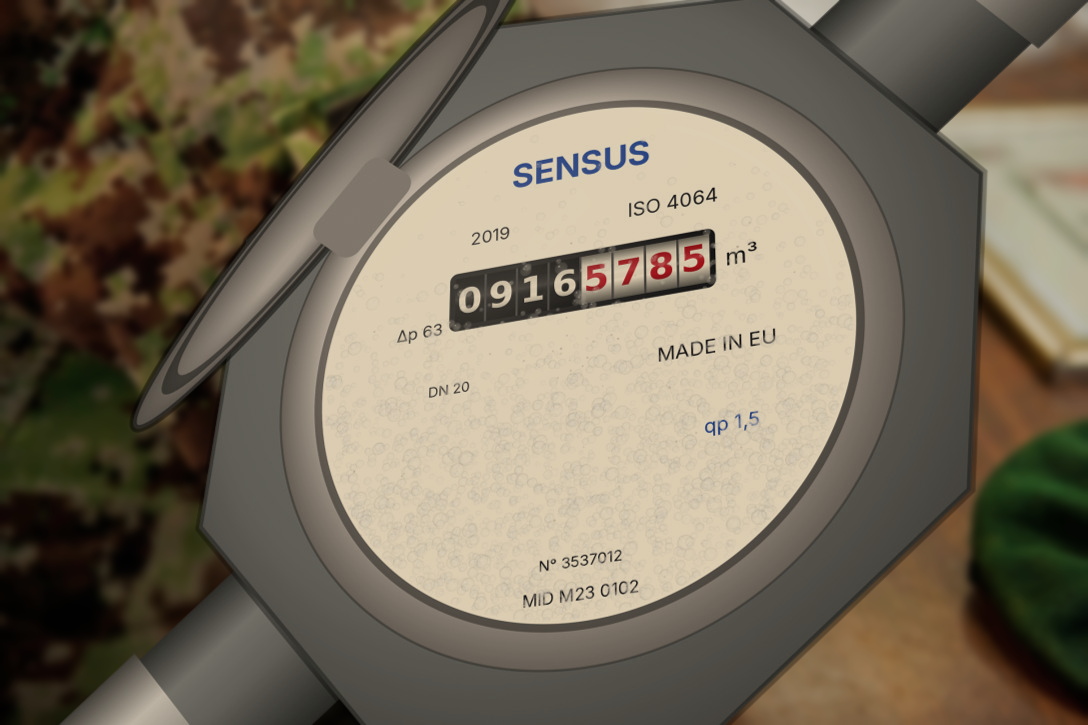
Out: 916.5785m³
